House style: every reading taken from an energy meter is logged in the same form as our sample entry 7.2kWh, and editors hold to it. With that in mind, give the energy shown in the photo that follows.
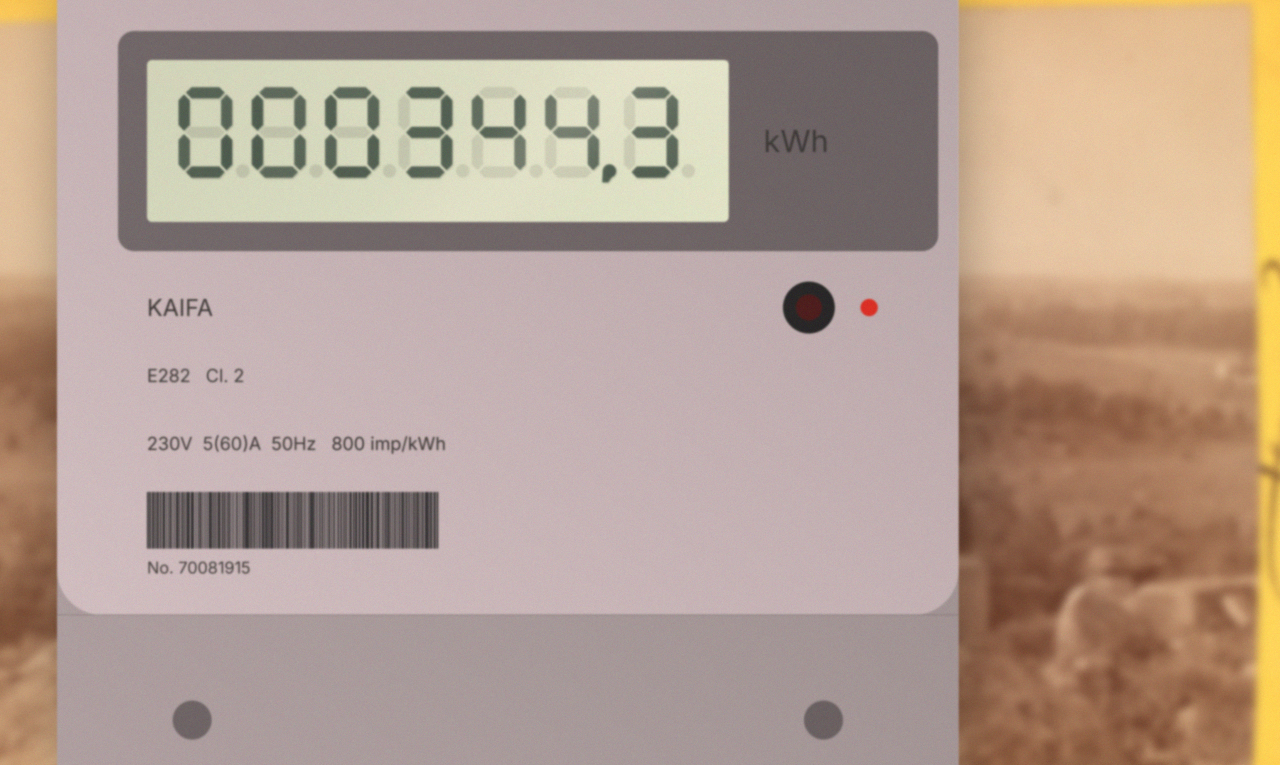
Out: 344.3kWh
